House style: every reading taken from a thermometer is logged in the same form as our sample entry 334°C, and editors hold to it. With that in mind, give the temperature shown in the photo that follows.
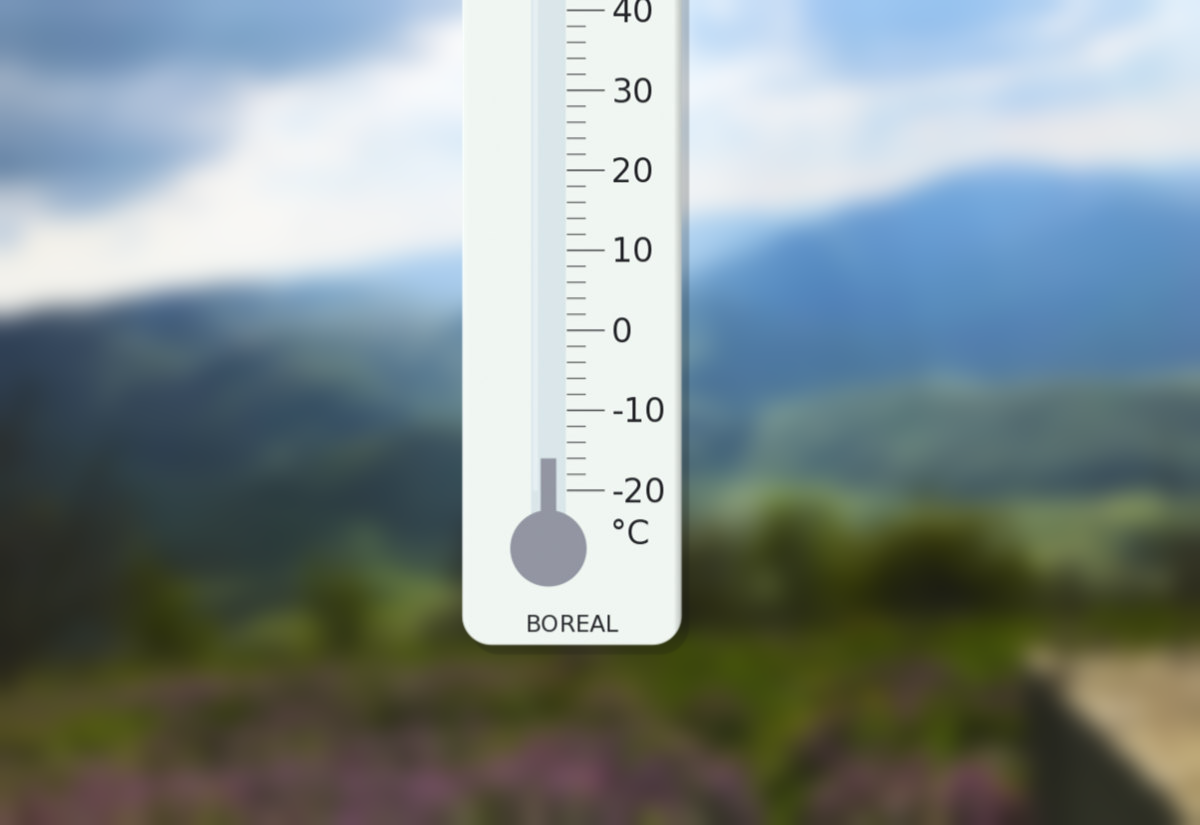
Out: -16°C
